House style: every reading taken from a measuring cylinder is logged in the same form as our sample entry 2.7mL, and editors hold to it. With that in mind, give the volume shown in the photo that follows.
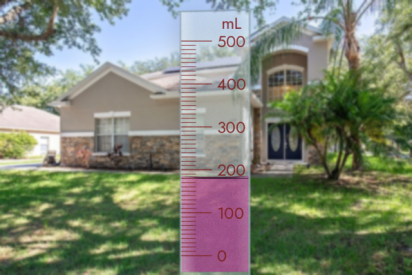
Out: 180mL
